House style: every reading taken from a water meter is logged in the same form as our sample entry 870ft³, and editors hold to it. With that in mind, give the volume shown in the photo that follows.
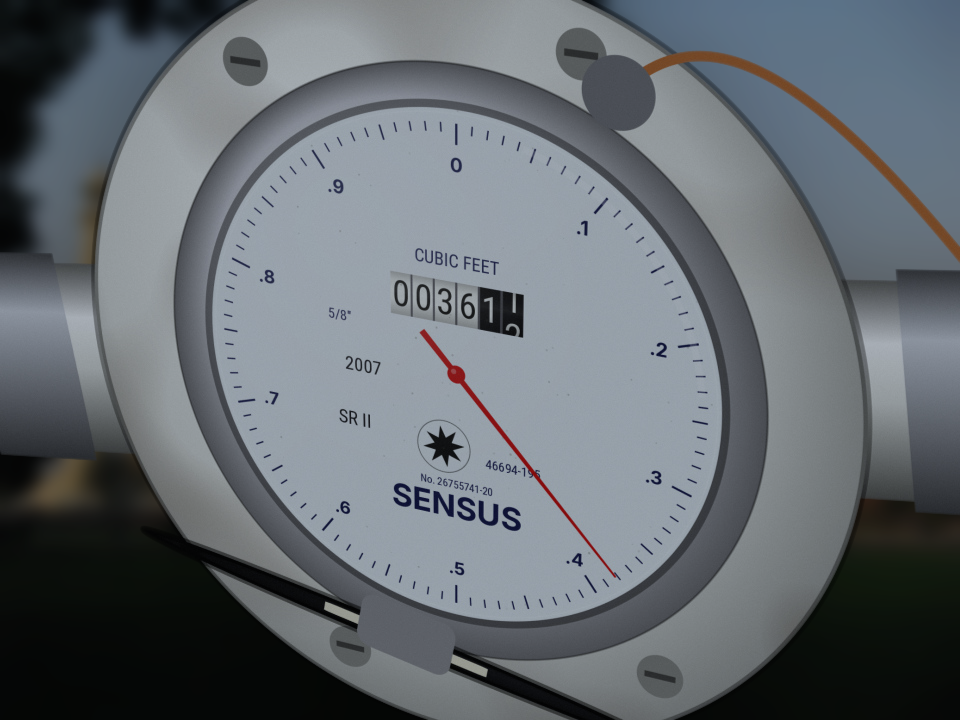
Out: 3611.38ft³
